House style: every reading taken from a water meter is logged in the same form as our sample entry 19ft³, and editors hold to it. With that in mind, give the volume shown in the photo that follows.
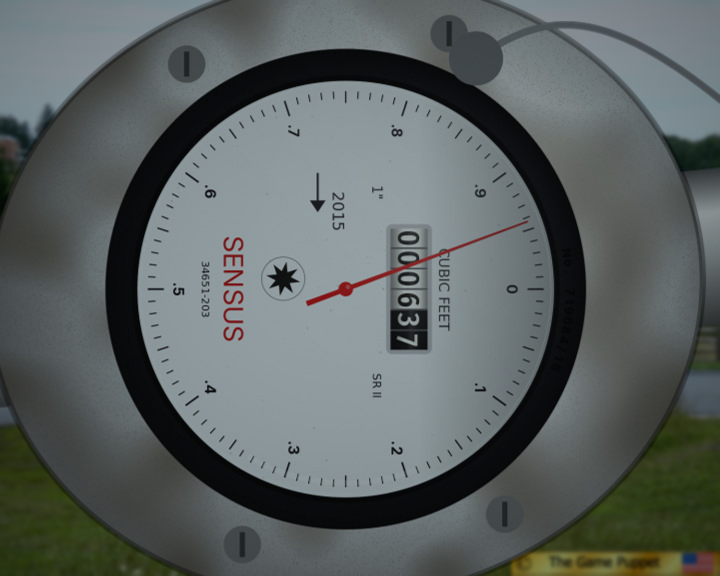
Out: 636.94ft³
